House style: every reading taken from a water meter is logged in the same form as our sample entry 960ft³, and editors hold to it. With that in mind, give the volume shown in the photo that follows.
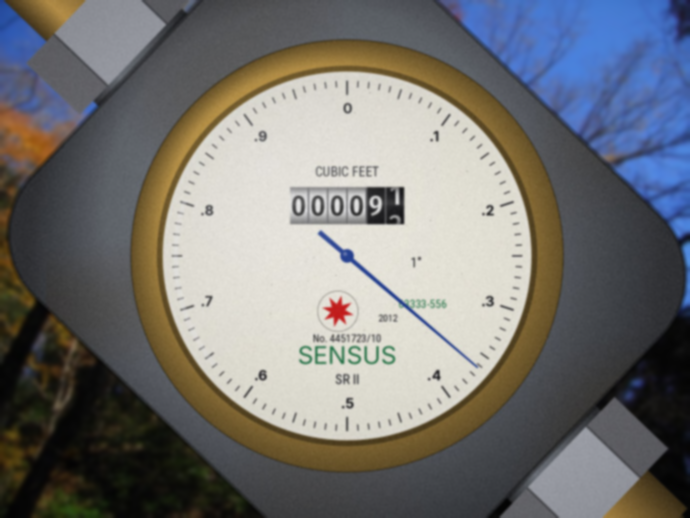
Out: 91.36ft³
